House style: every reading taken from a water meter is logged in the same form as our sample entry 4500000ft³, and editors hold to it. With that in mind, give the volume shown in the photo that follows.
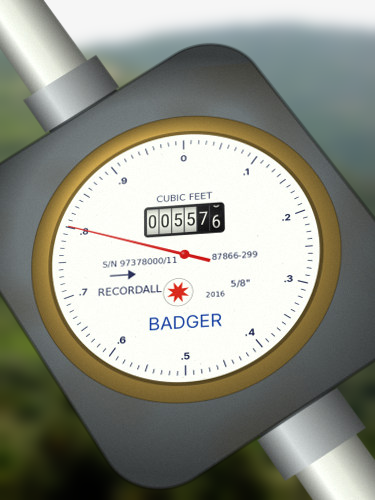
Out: 5575.80ft³
